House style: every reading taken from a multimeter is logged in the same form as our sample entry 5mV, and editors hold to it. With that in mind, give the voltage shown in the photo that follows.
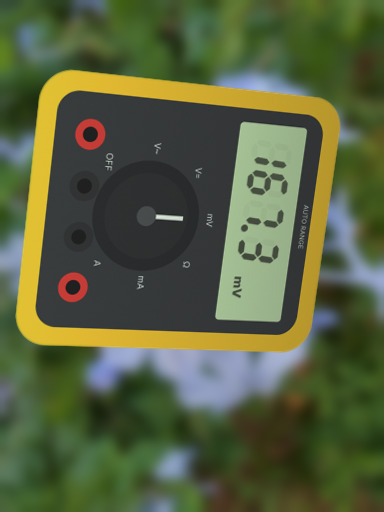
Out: 167.3mV
